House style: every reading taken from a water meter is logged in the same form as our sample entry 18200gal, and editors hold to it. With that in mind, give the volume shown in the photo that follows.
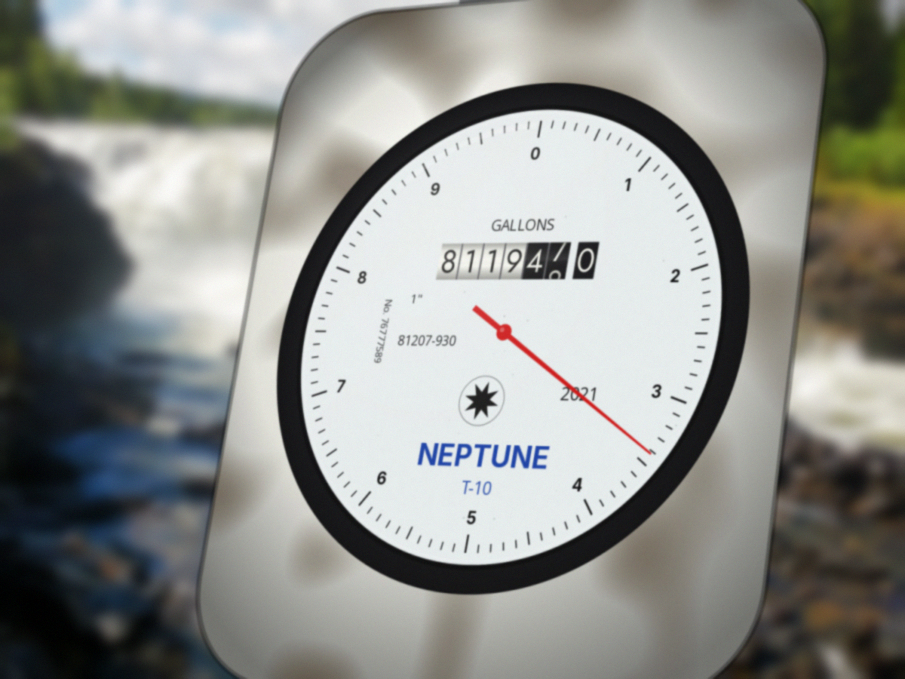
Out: 8119473.4gal
